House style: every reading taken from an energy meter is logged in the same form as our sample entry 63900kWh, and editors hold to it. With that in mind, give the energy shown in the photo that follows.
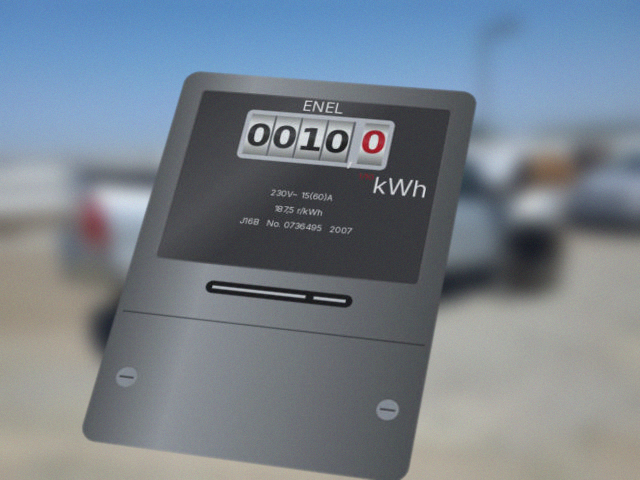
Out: 10.0kWh
